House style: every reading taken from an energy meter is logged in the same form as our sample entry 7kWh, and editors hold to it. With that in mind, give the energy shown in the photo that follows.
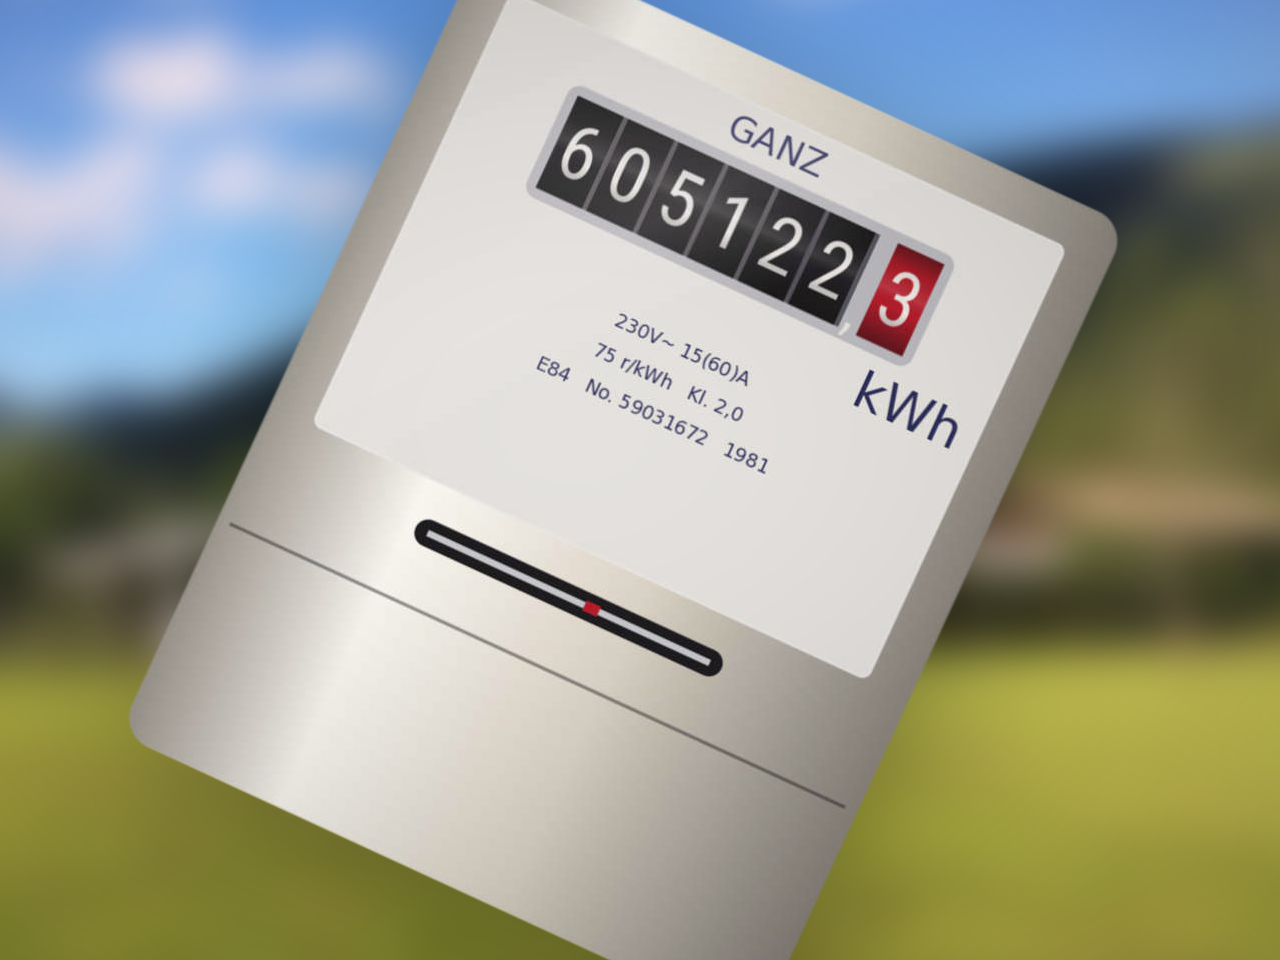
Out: 605122.3kWh
